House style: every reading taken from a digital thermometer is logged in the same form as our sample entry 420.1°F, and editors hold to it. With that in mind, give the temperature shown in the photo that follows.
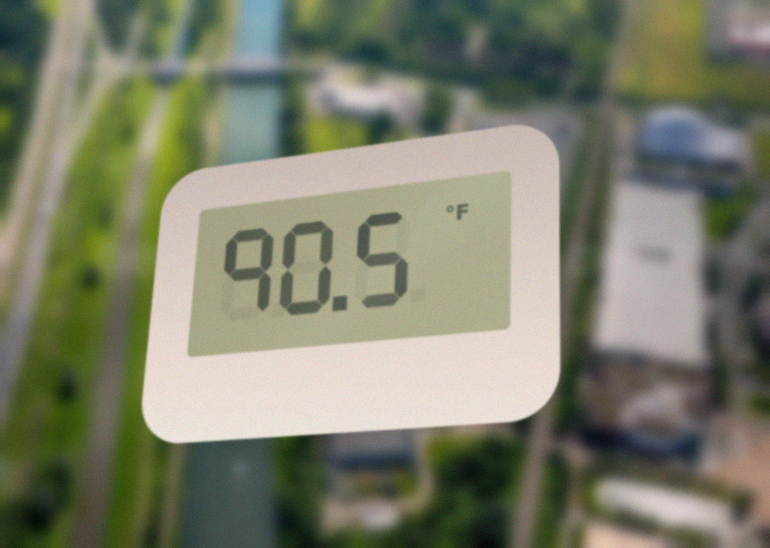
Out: 90.5°F
